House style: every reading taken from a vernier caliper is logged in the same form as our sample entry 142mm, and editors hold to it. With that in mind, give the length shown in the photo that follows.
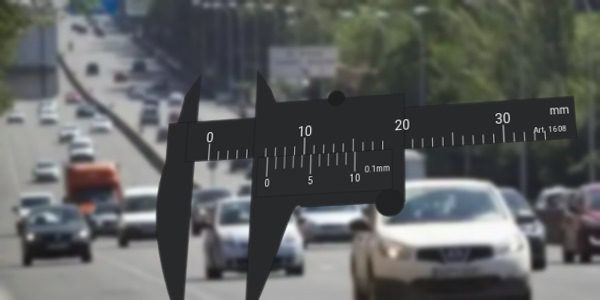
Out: 6.2mm
